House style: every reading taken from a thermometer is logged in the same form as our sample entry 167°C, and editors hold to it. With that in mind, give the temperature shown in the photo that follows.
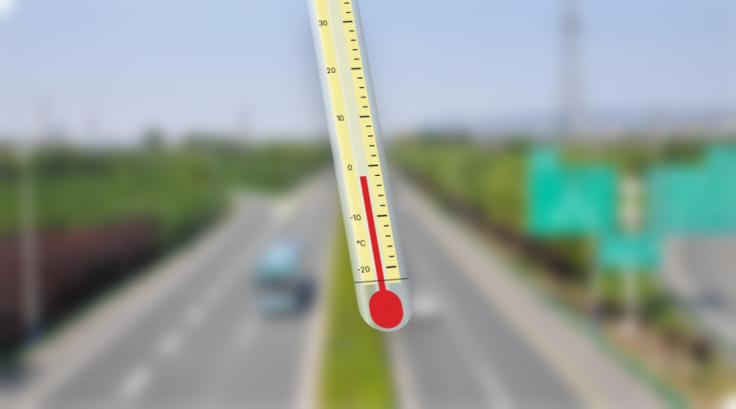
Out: -2°C
